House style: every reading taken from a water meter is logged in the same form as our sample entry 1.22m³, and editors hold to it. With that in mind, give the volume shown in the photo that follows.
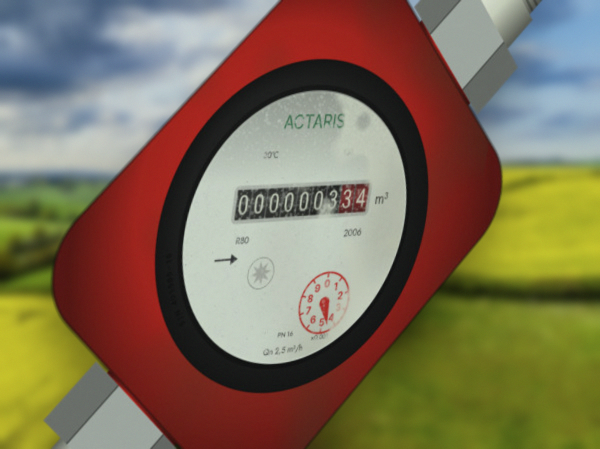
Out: 3.344m³
